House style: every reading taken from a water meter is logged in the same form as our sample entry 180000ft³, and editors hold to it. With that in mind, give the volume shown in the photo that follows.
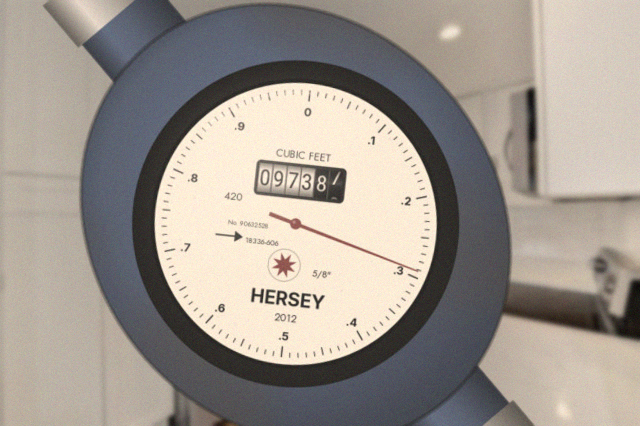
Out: 97387.29ft³
